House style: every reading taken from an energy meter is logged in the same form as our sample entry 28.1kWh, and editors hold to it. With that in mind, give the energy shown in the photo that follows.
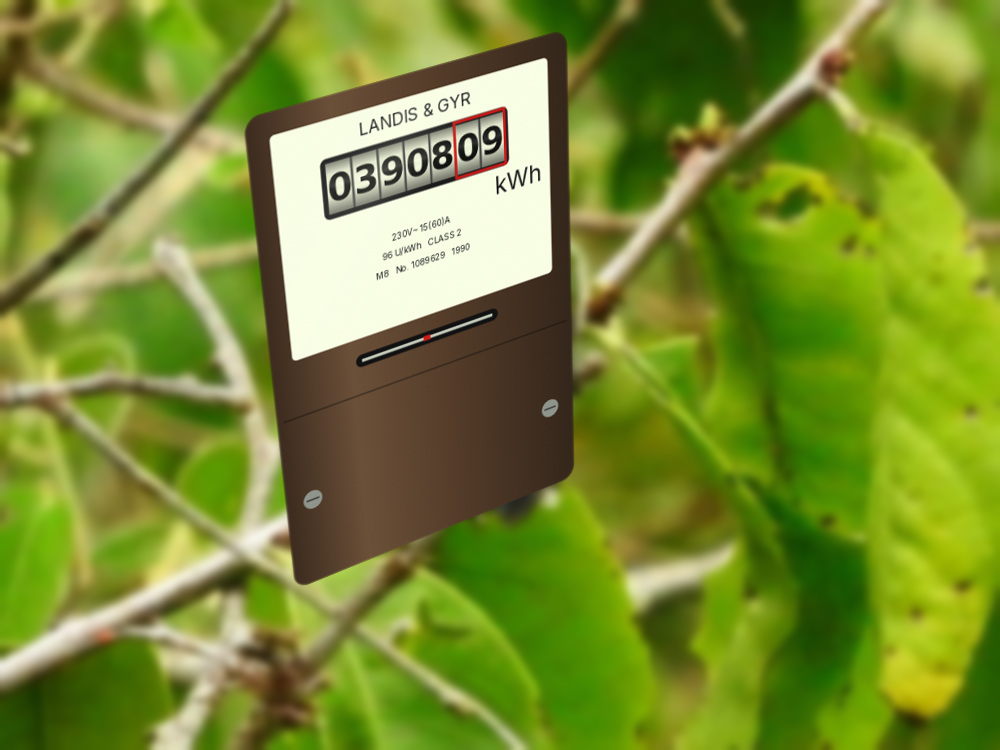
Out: 3908.09kWh
